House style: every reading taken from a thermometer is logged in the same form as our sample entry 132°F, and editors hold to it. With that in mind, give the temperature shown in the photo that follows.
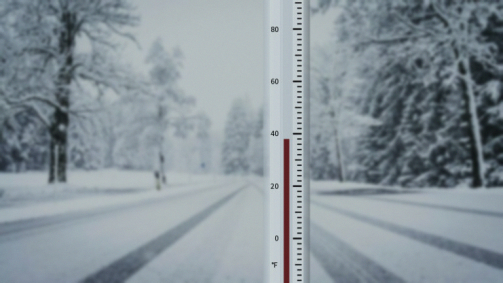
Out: 38°F
